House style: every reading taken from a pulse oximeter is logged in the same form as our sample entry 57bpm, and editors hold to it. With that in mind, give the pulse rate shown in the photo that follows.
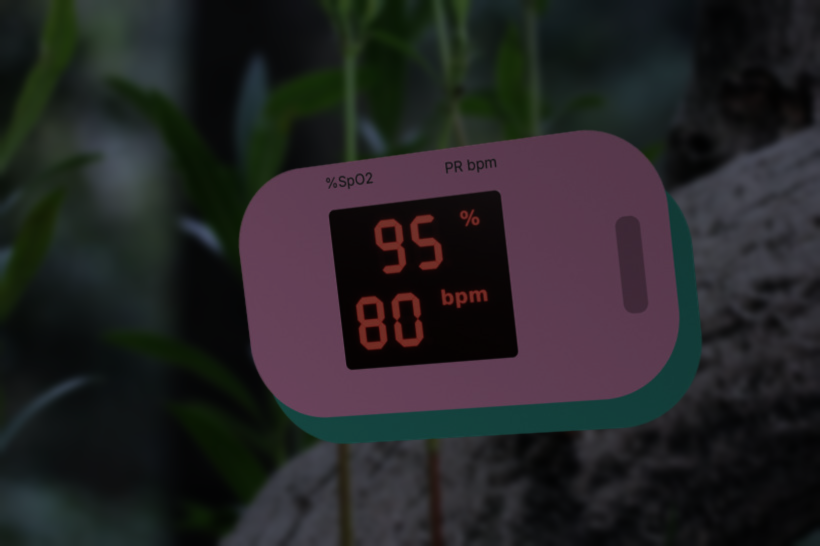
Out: 80bpm
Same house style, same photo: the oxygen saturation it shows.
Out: 95%
